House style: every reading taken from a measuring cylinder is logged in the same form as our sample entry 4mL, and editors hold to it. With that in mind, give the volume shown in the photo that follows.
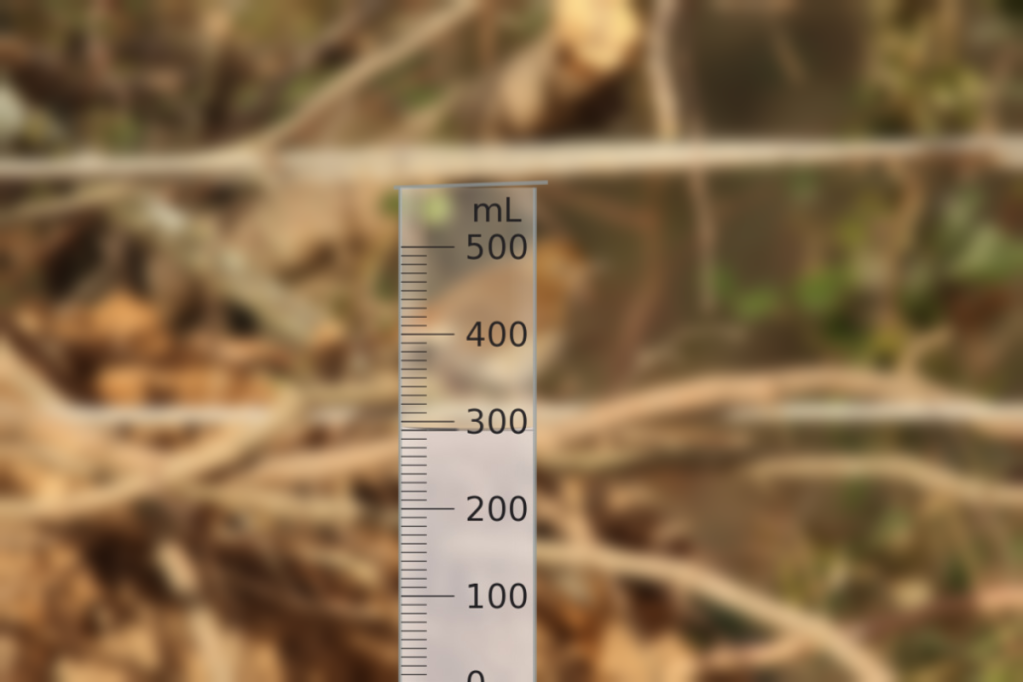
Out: 290mL
